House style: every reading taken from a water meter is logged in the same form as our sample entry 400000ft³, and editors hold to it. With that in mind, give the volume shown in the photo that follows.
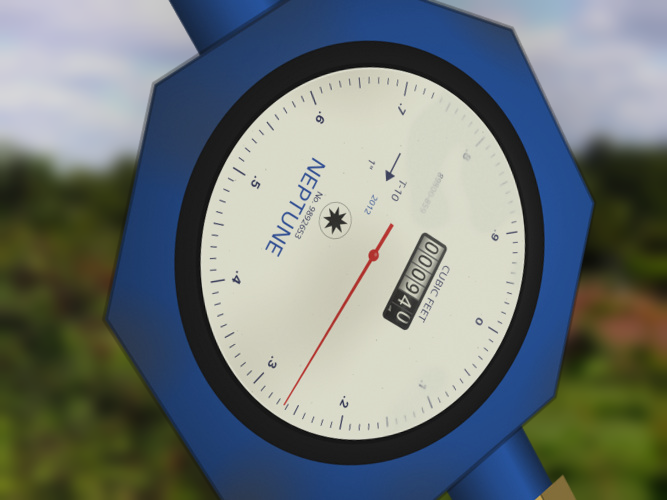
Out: 940.26ft³
